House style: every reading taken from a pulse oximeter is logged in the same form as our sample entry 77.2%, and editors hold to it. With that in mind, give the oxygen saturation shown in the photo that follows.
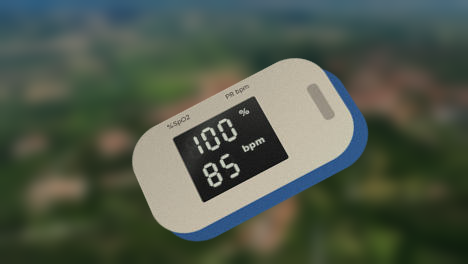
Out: 100%
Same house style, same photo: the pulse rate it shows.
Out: 85bpm
